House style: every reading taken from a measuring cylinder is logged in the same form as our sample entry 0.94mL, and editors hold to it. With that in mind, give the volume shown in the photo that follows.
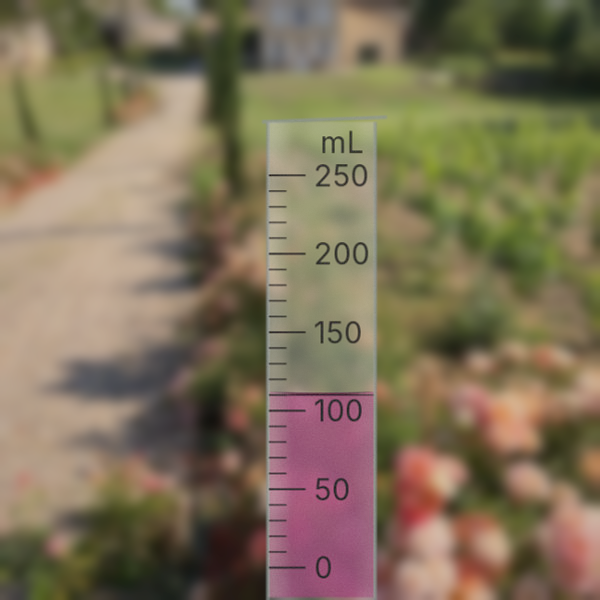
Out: 110mL
